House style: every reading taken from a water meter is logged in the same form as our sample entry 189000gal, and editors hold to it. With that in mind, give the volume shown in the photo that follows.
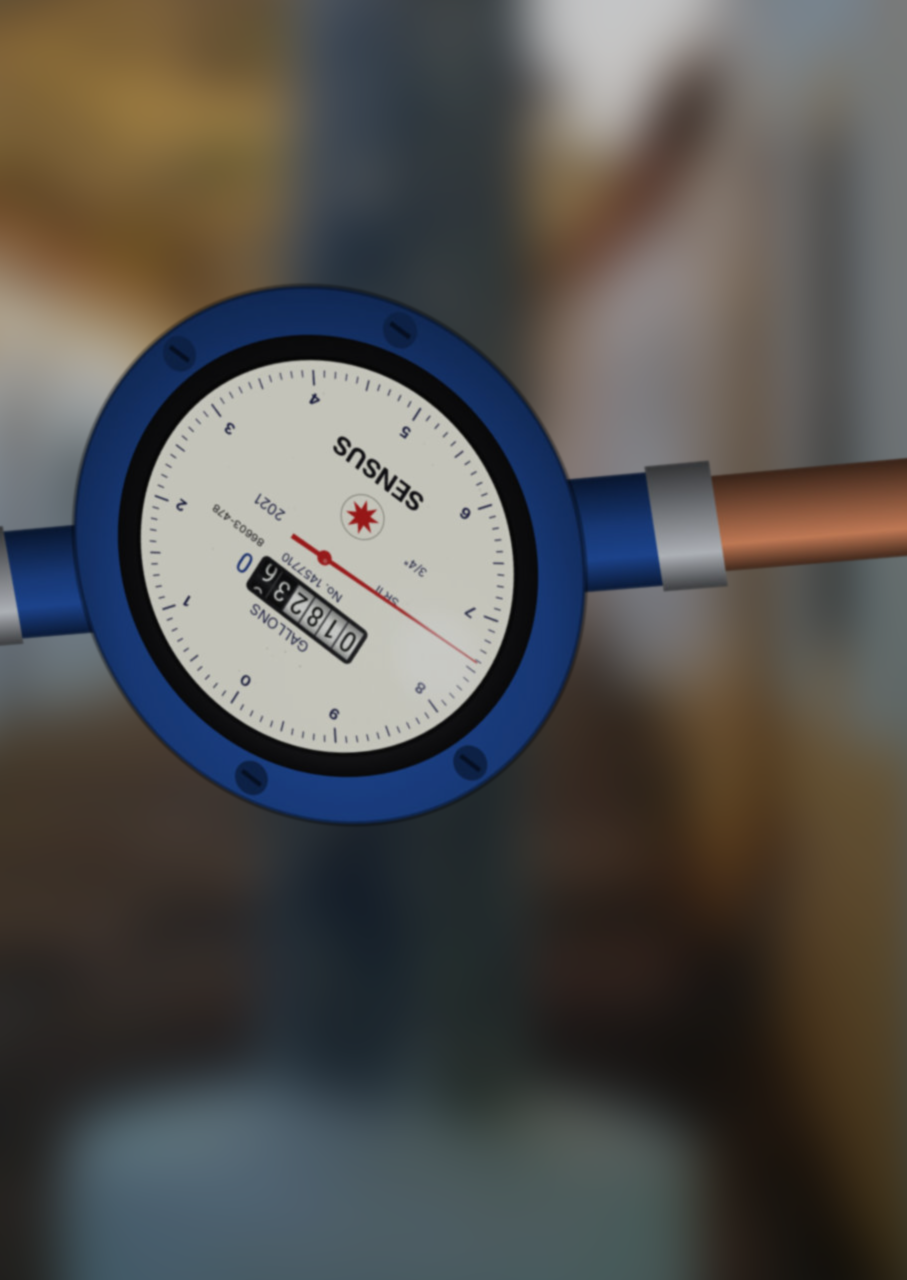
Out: 182357.4gal
